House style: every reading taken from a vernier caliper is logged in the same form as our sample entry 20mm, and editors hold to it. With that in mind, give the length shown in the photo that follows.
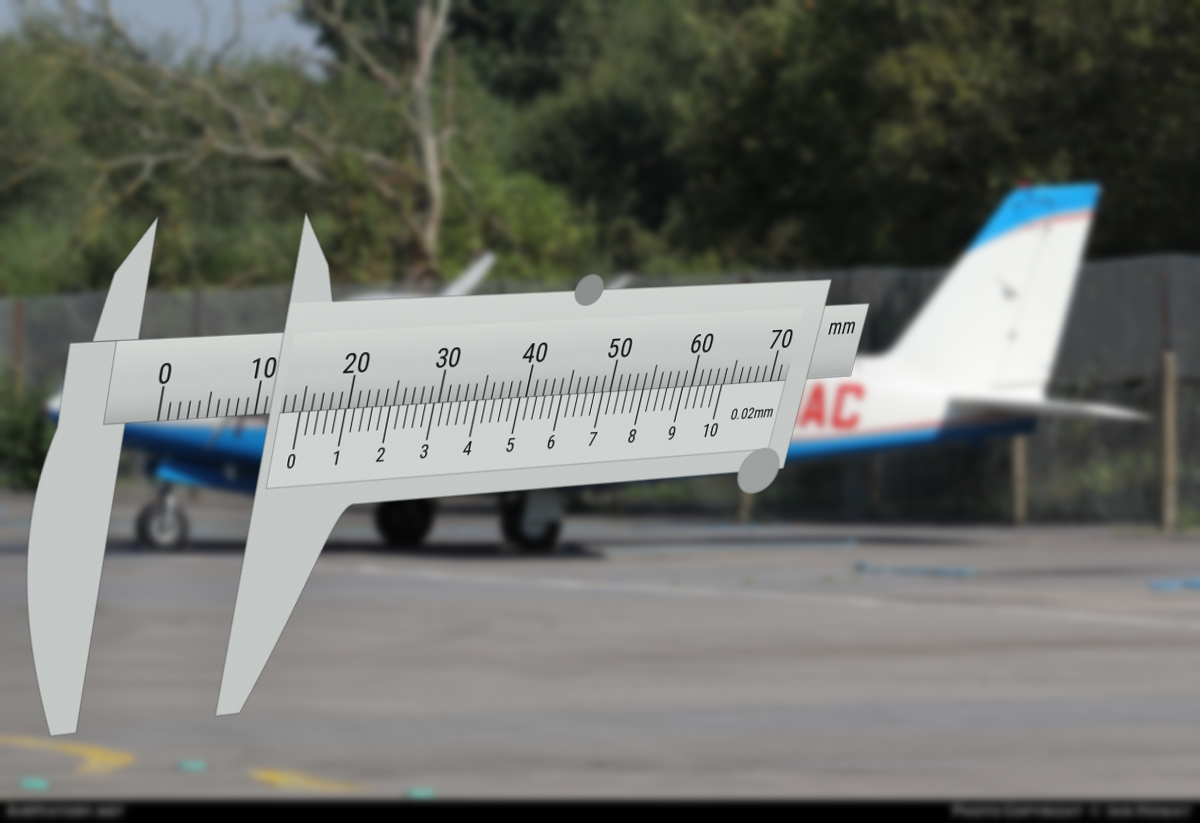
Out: 14.8mm
